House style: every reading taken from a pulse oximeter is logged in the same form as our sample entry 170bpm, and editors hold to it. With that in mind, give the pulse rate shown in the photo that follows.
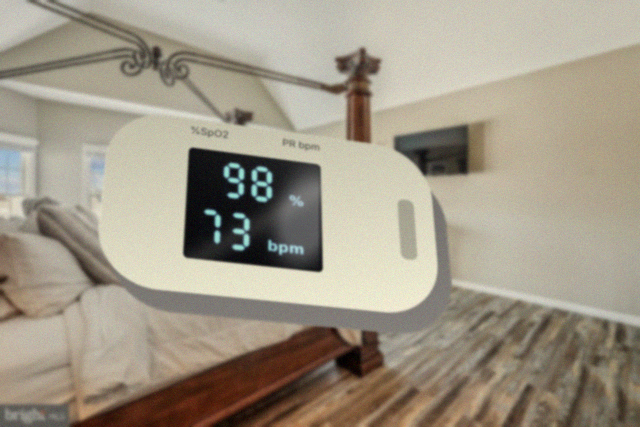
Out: 73bpm
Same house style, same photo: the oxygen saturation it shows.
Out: 98%
